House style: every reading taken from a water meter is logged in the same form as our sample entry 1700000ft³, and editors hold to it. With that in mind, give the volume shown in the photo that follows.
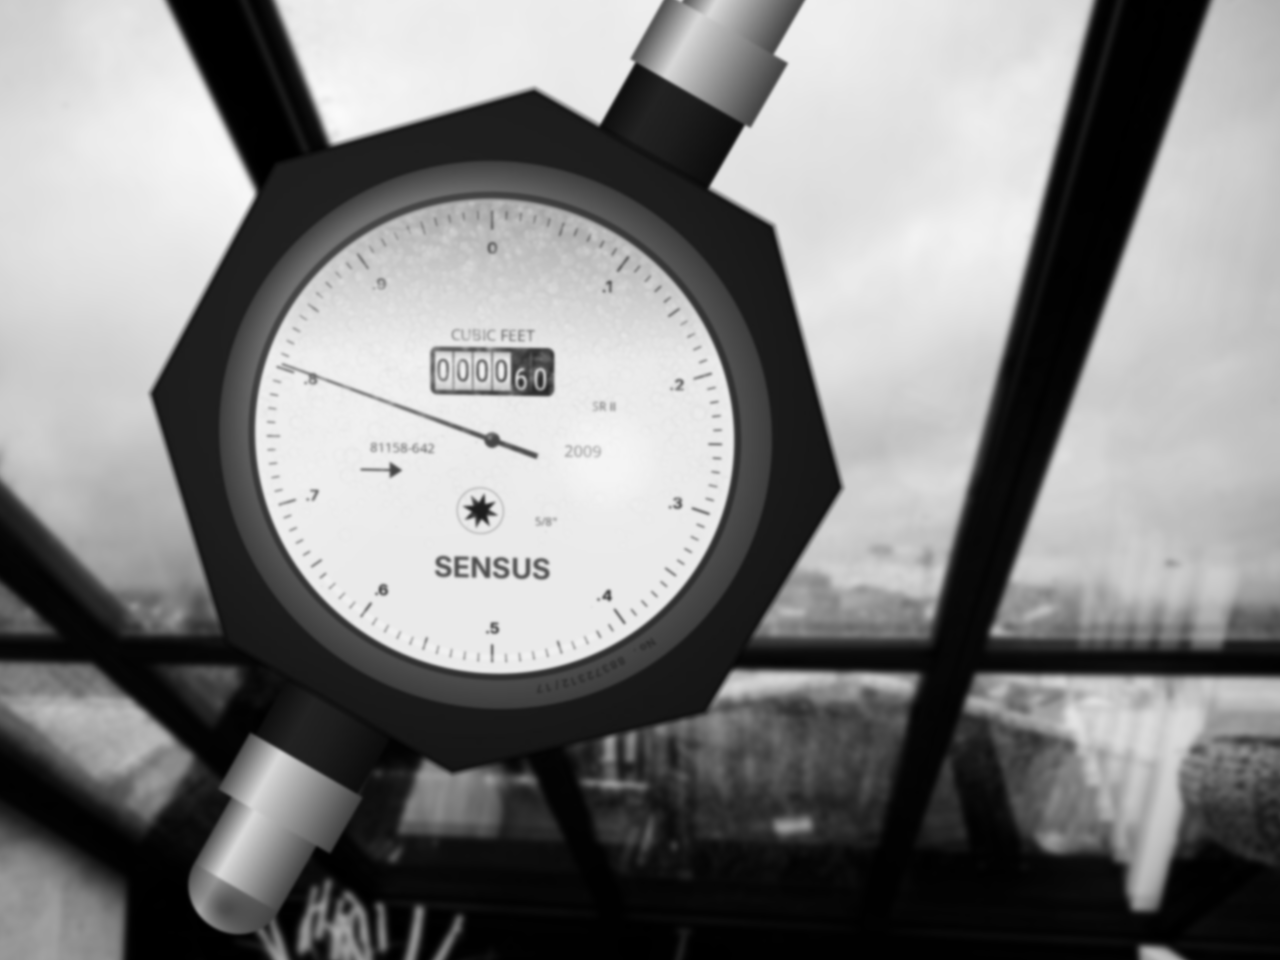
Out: 59.80ft³
